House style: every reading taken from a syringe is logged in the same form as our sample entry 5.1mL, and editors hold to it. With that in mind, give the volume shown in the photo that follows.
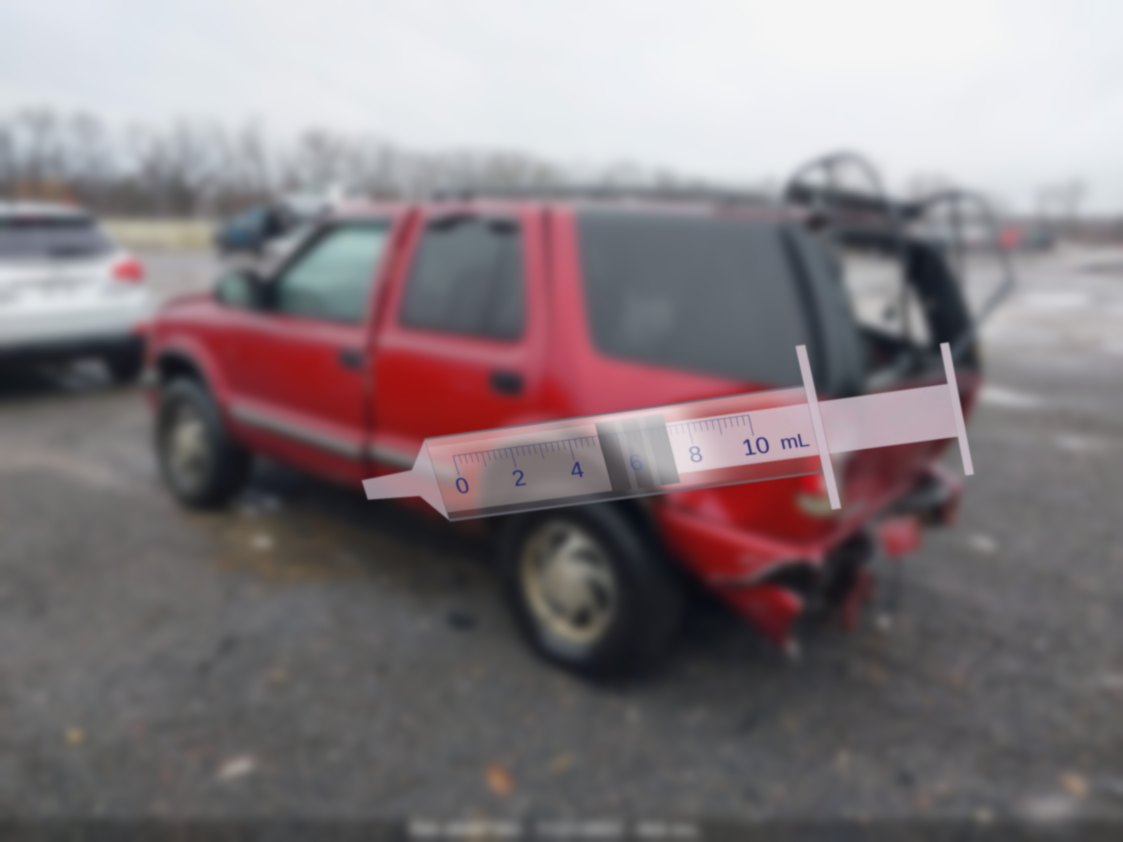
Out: 5mL
